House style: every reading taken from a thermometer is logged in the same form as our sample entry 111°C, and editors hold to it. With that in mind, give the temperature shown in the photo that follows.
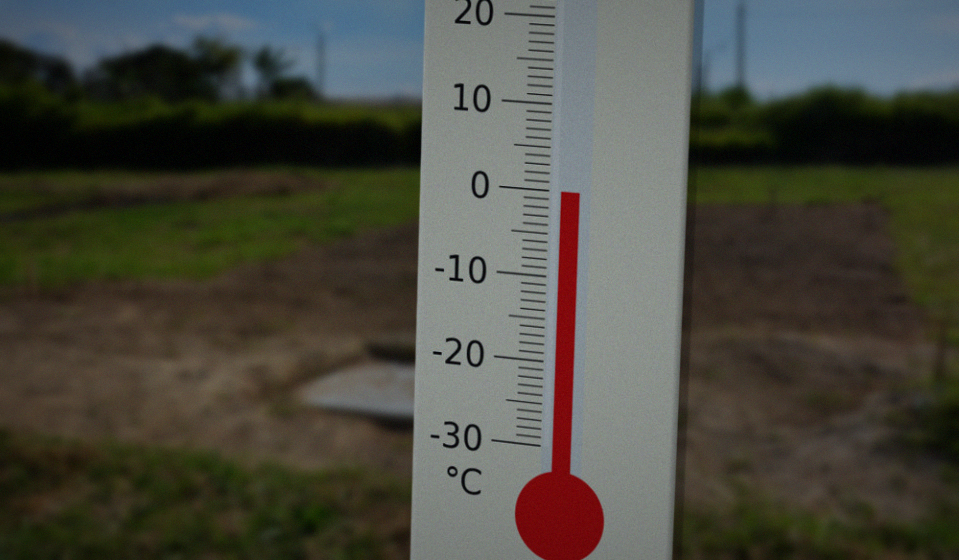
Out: 0°C
